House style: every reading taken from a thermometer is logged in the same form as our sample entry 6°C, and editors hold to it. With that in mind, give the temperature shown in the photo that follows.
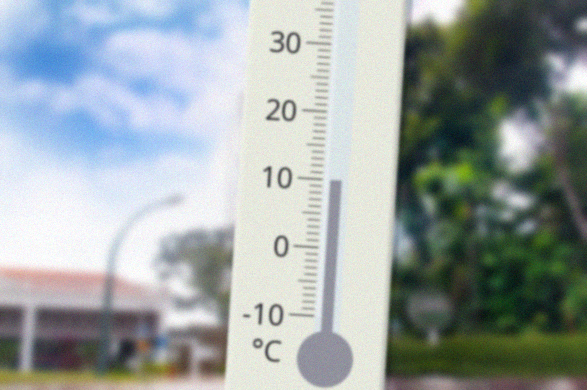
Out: 10°C
